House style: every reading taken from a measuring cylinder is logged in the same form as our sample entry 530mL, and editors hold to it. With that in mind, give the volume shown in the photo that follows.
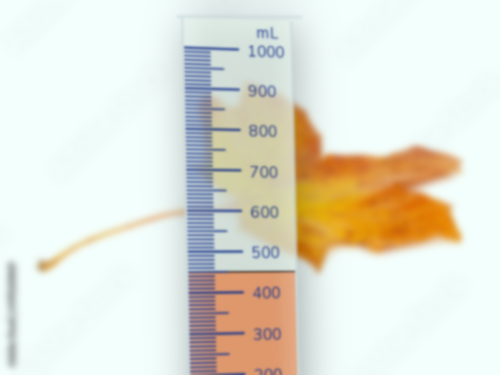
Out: 450mL
